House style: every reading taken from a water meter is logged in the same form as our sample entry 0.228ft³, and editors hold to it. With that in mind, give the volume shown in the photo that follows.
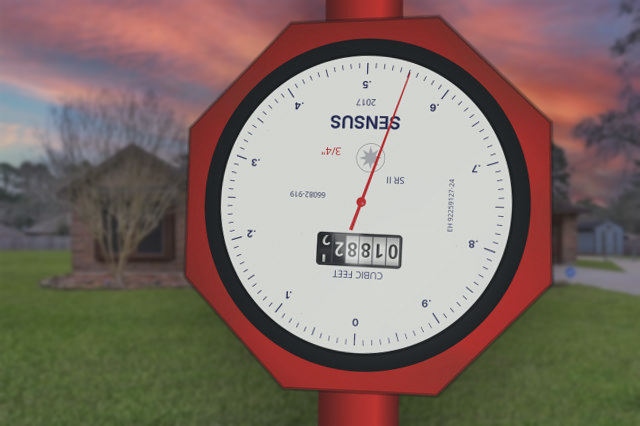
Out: 18821.55ft³
